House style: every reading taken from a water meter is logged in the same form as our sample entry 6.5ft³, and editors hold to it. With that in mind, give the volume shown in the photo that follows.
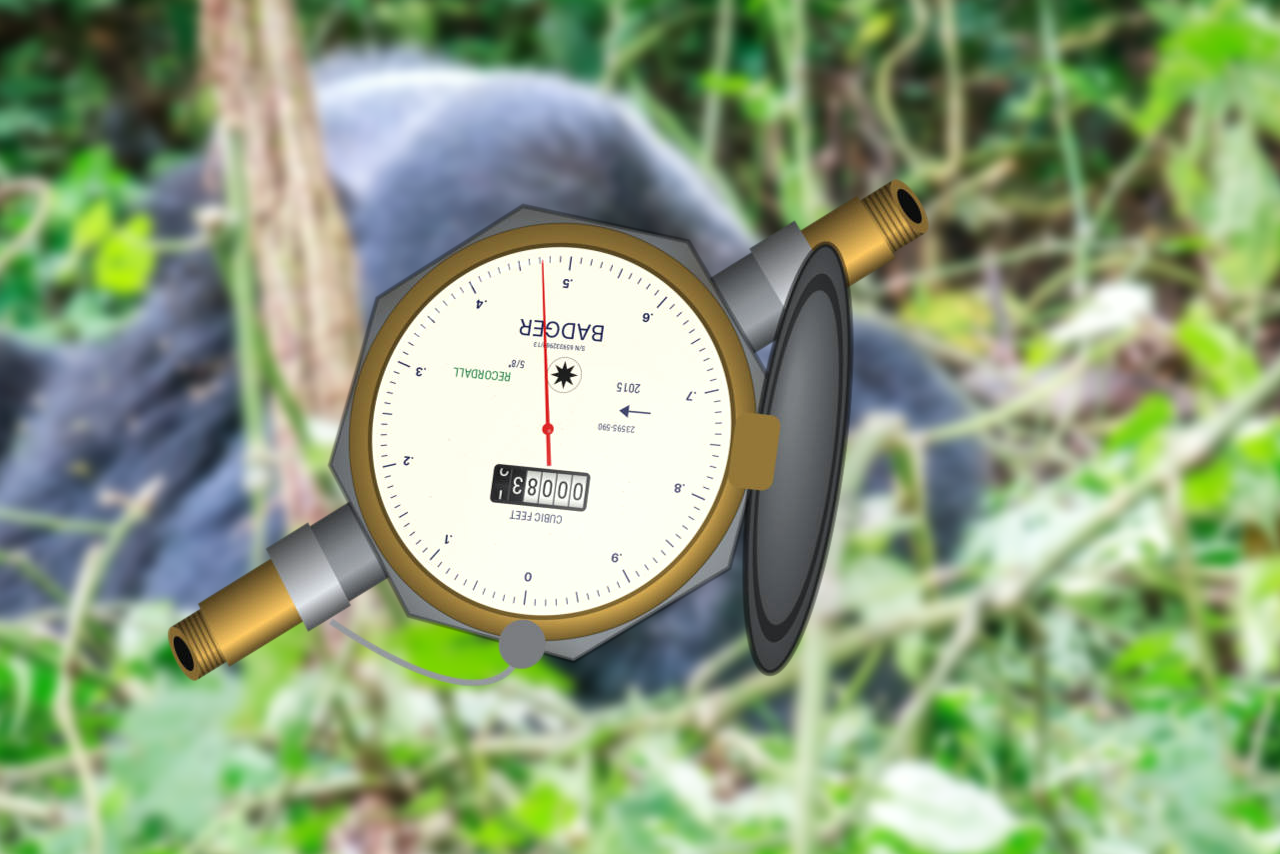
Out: 831.47ft³
